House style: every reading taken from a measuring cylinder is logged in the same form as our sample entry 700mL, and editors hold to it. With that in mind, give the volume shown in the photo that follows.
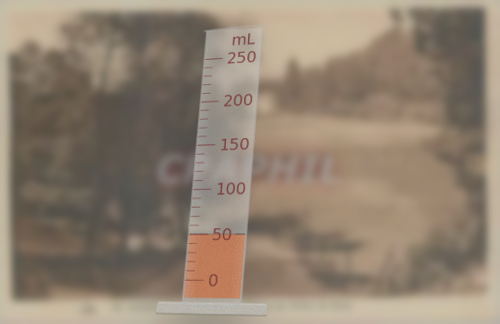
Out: 50mL
